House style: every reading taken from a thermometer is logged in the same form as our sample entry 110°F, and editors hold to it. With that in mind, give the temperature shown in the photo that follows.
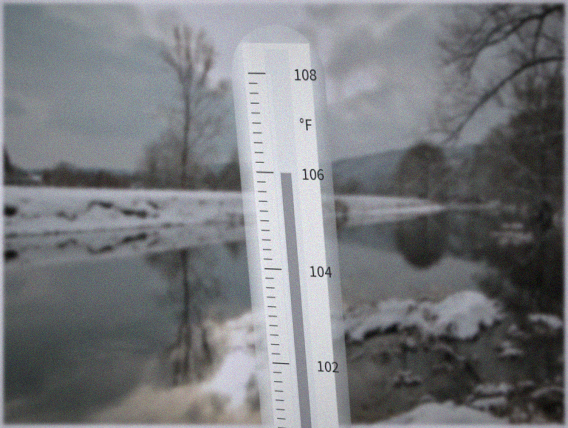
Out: 106°F
